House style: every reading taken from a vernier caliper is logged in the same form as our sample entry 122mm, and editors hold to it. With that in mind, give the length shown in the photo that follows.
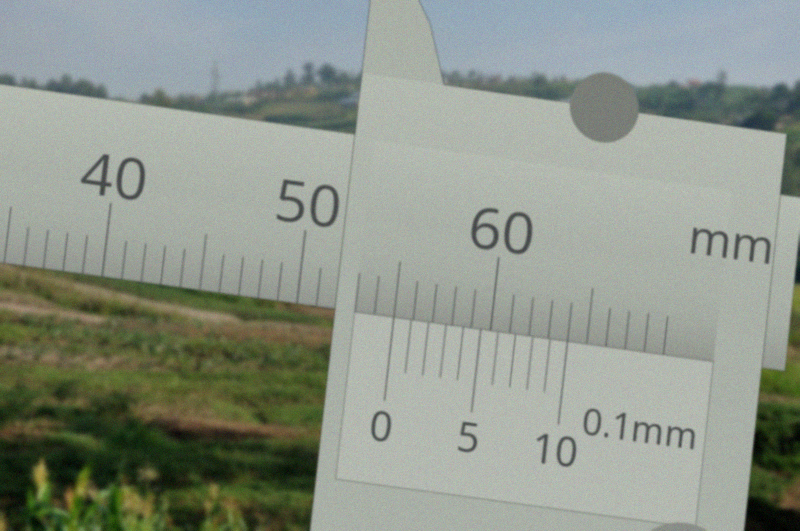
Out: 55.0mm
